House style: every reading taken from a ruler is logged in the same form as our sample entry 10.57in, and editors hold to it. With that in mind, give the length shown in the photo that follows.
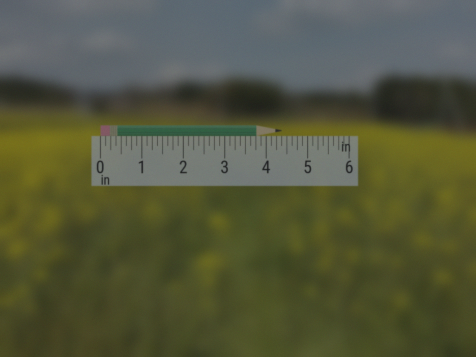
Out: 4.375in
